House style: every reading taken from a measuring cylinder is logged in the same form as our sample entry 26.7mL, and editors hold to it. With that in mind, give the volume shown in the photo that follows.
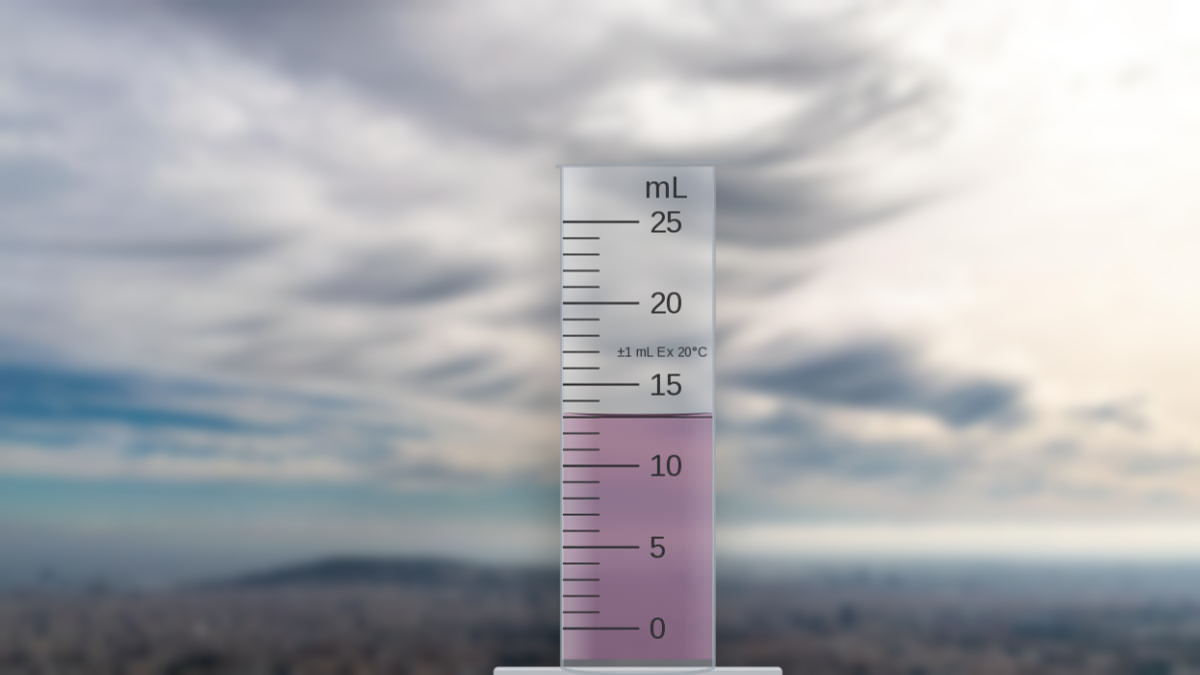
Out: 13mL
